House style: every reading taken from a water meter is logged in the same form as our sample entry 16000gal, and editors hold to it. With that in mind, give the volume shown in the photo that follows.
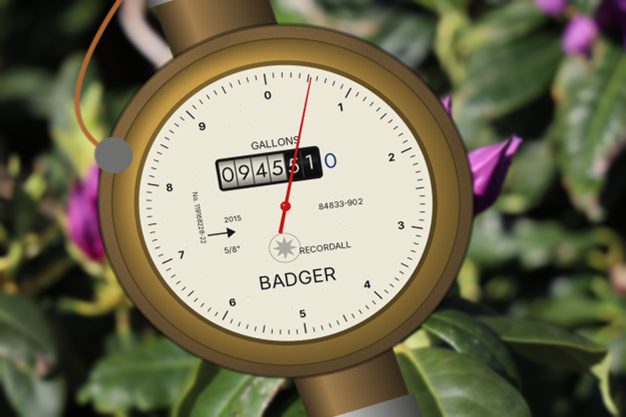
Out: 945510.5gal
